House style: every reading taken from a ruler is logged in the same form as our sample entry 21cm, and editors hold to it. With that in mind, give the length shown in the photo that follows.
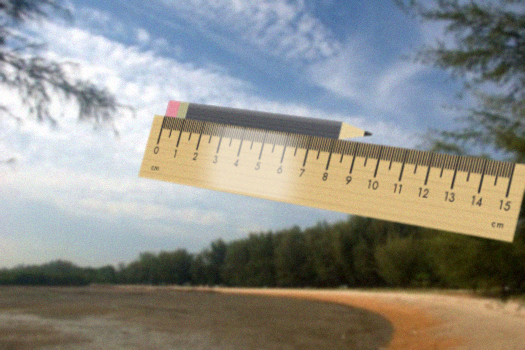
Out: 9.5cm
